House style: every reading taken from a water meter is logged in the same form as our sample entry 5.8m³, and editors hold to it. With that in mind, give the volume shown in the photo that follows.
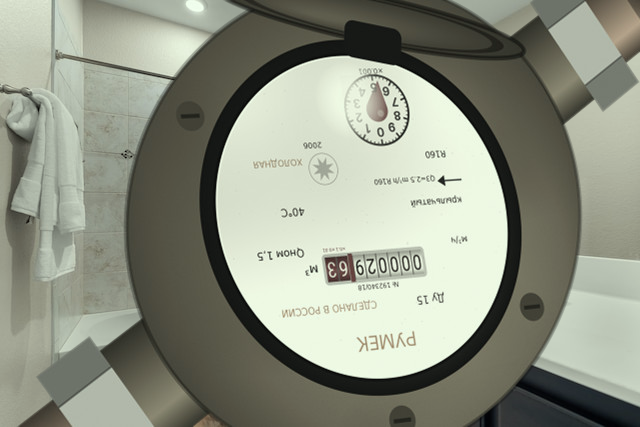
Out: 29.635m³
